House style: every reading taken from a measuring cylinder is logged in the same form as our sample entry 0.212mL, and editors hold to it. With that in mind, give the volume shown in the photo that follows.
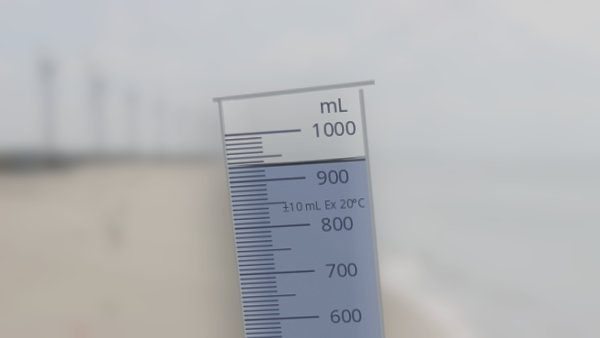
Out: 930mL
